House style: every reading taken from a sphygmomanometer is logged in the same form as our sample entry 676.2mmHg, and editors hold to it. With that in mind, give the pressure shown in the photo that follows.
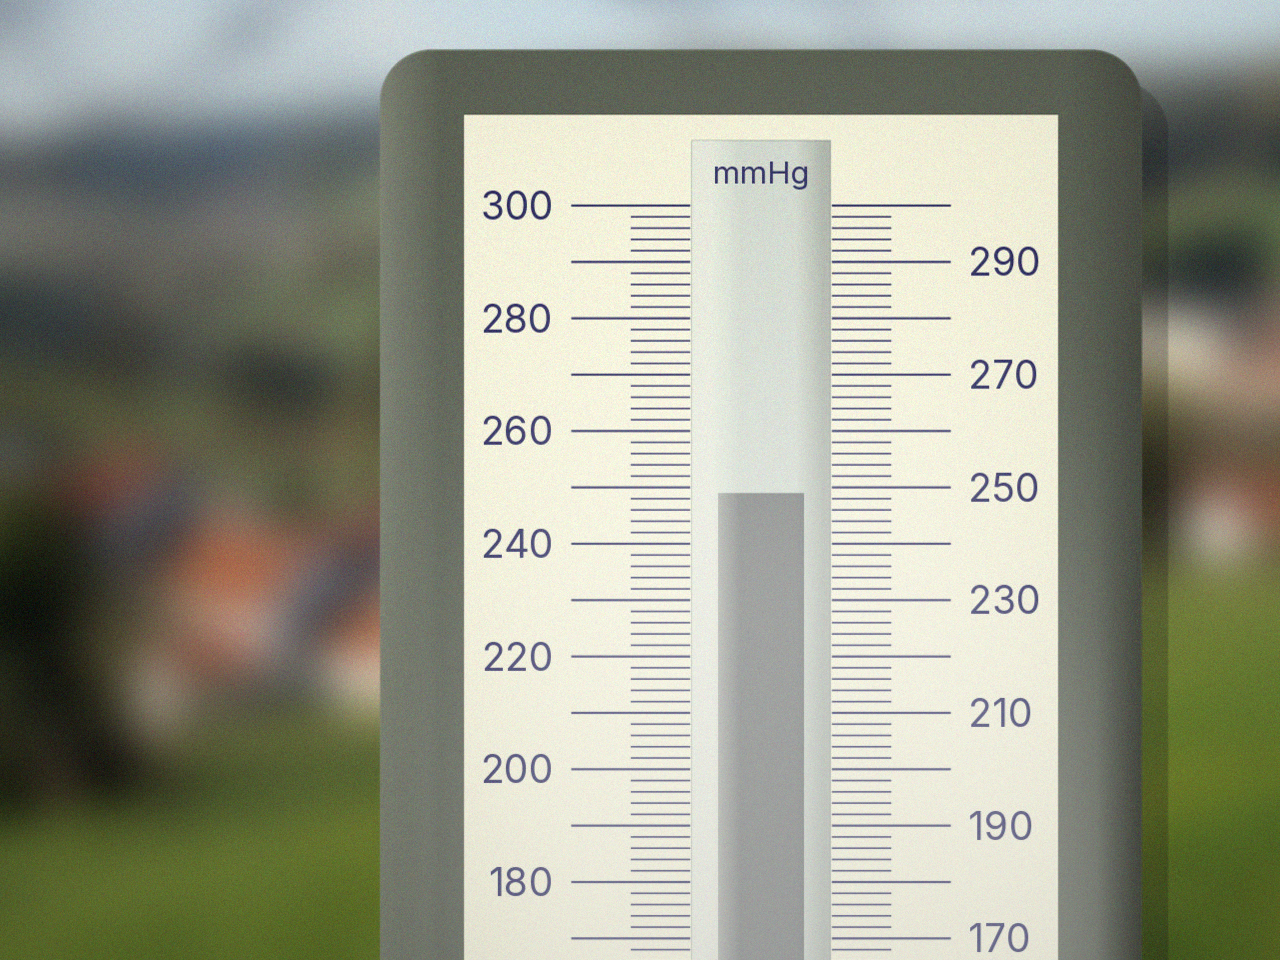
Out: 249mmHg
